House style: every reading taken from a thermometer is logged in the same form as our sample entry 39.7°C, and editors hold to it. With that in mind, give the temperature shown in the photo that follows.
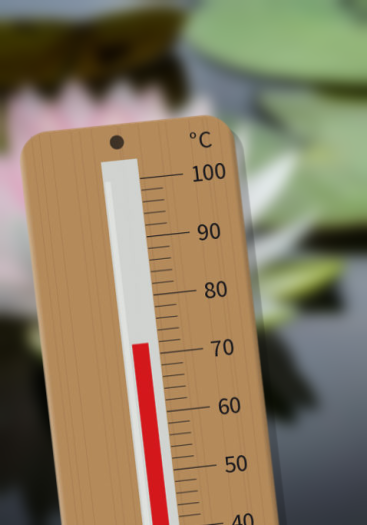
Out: 72°C
